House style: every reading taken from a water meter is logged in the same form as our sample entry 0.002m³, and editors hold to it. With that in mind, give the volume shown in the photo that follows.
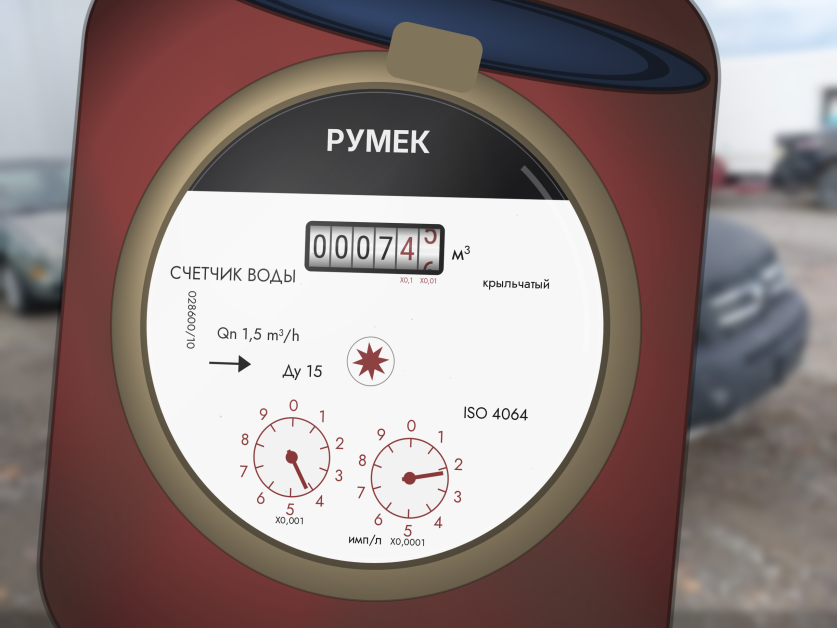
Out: 7.4542m³
